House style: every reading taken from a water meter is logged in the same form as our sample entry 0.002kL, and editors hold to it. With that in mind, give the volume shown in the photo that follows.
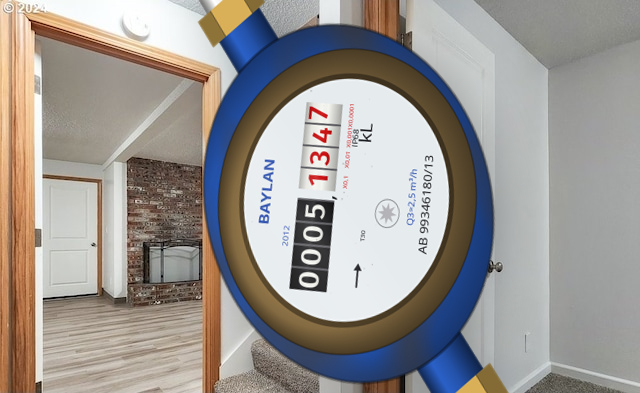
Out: 5.1347kL
